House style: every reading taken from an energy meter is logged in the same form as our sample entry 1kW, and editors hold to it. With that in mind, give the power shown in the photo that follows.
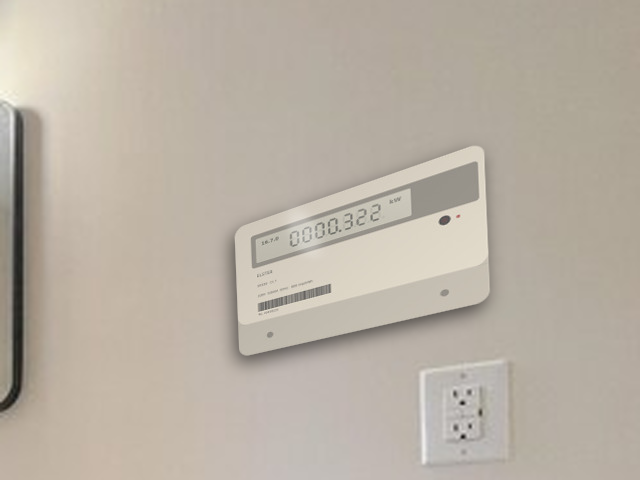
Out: 0.322kW
